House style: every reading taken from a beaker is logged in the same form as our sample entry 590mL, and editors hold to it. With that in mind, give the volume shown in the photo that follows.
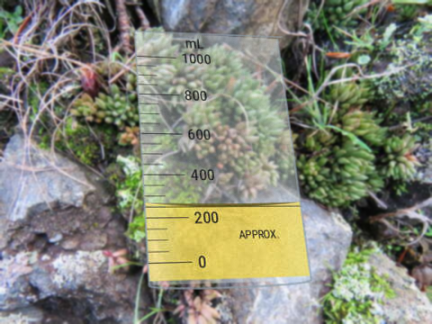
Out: 250mL
